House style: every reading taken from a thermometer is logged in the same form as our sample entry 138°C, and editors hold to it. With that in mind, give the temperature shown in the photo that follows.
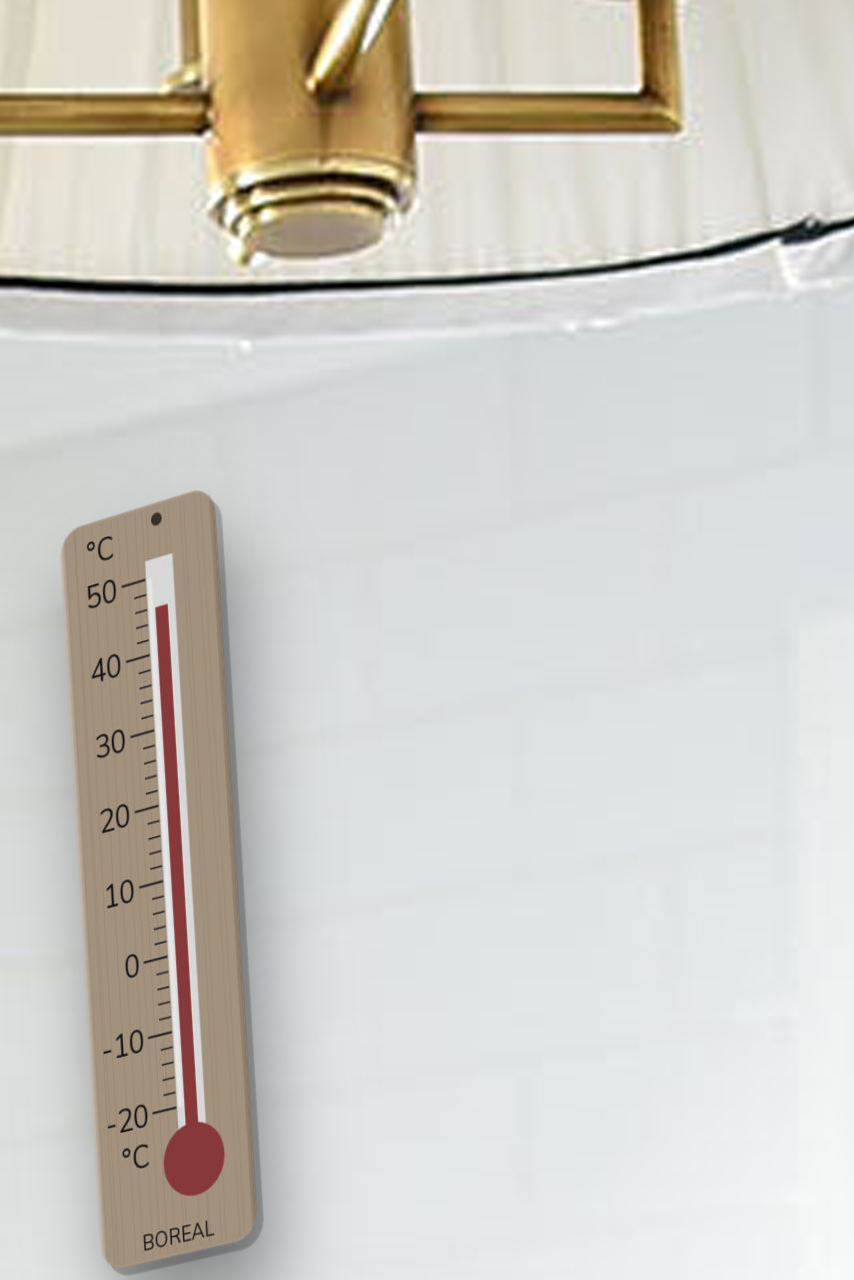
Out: 46°C
